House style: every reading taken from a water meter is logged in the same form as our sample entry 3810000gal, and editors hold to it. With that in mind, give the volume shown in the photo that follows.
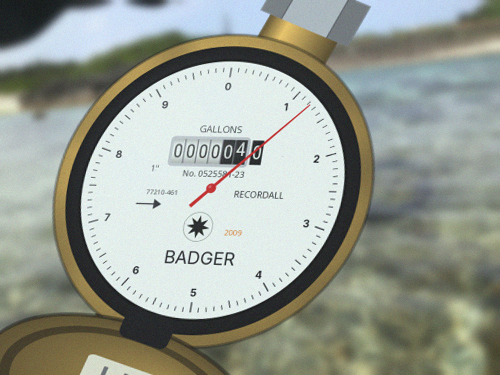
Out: 41.2gal
